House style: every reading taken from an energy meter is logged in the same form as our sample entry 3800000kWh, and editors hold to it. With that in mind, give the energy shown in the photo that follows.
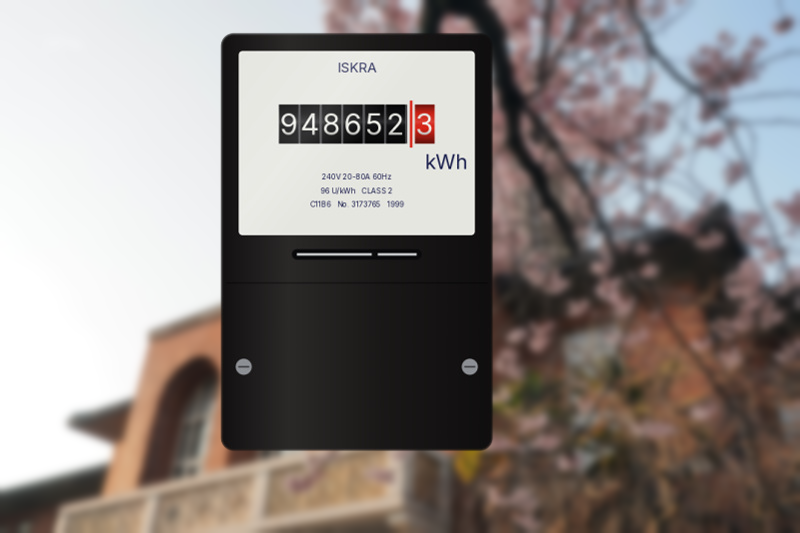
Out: 948652.3kWh
